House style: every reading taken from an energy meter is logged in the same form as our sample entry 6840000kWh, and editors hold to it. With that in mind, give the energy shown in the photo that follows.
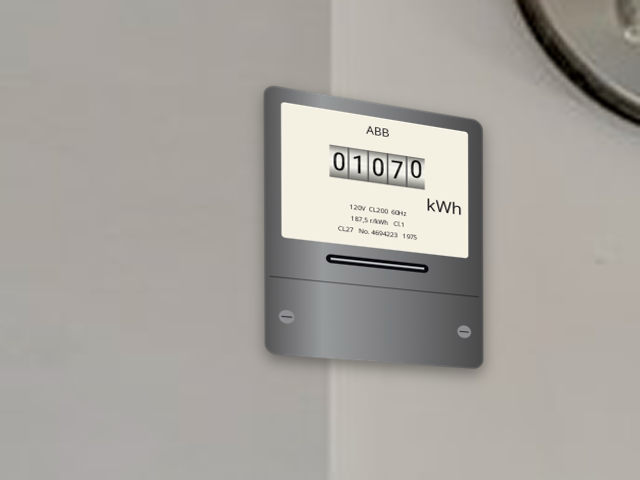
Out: 1070kWh
